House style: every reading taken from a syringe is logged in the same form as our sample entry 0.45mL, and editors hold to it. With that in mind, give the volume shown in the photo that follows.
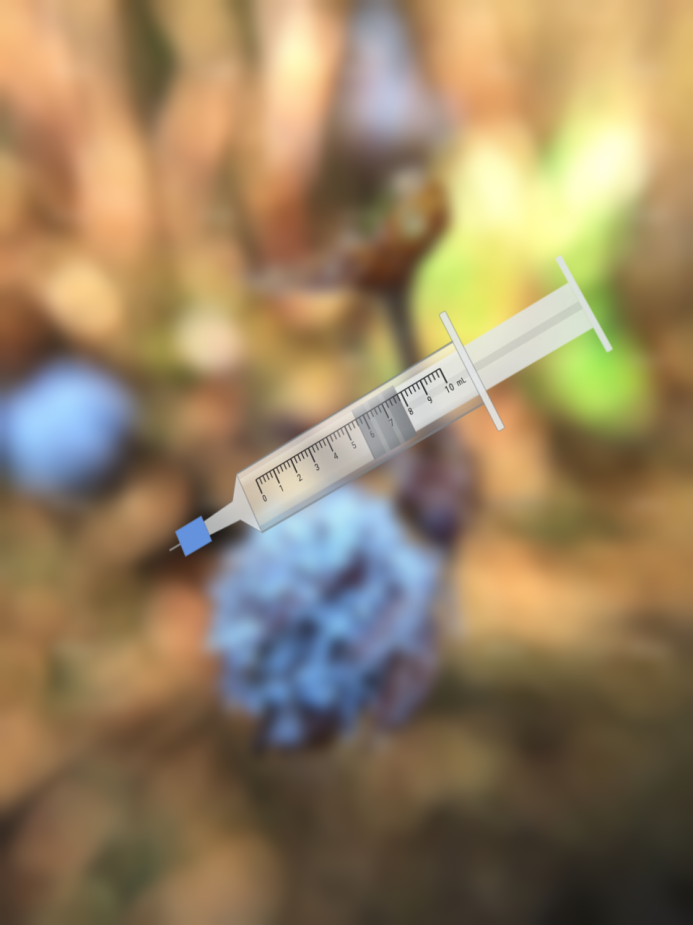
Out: 5.6mL
